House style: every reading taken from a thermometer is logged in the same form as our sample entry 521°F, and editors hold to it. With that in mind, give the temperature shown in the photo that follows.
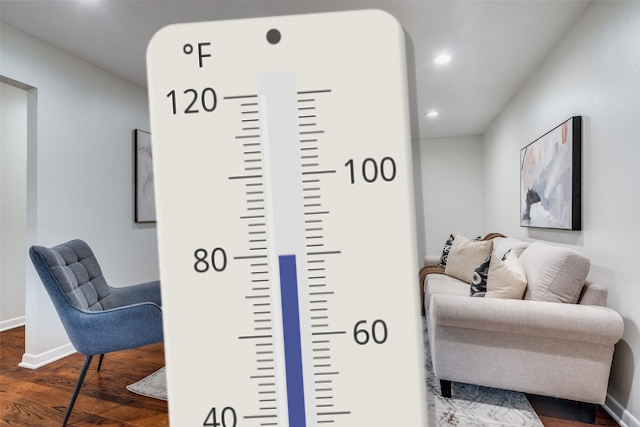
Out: 80°F
